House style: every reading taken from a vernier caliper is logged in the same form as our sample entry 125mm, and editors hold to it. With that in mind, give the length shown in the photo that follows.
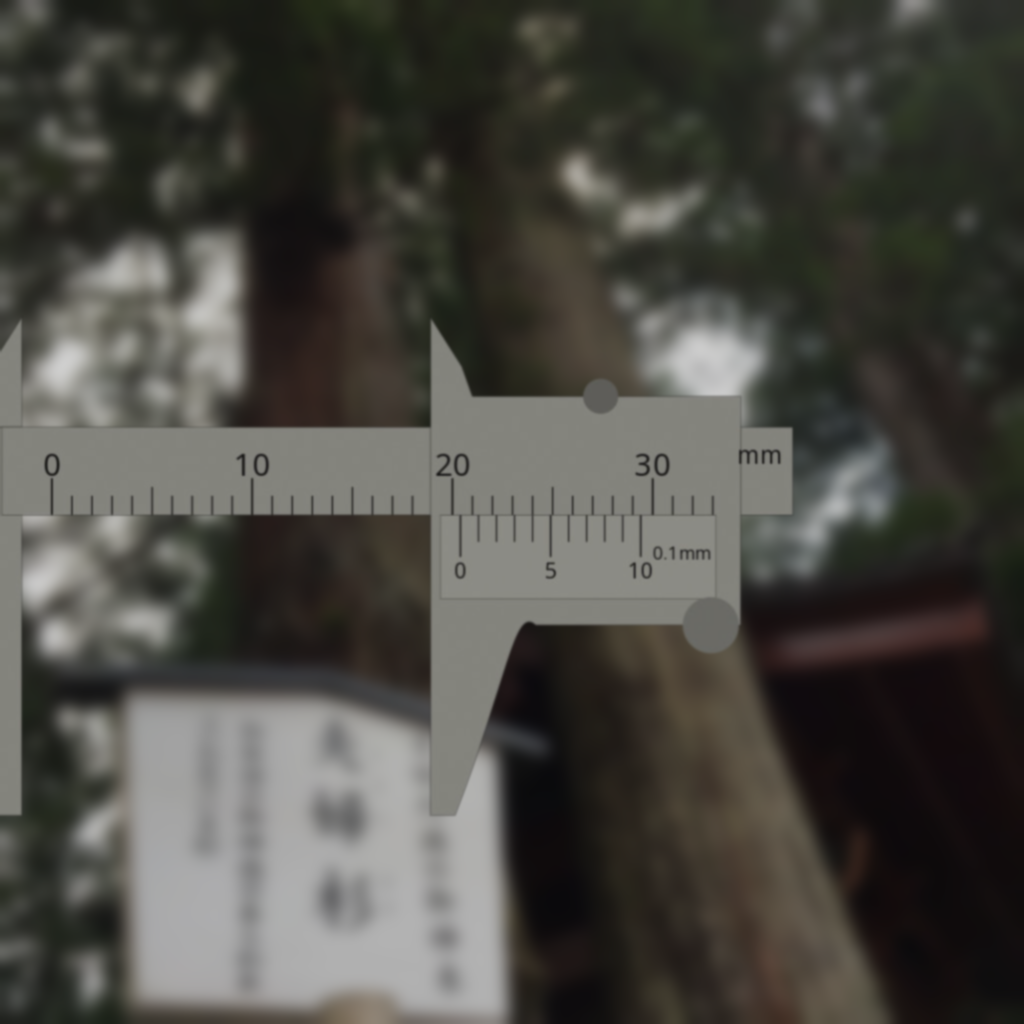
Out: 20.4mm
